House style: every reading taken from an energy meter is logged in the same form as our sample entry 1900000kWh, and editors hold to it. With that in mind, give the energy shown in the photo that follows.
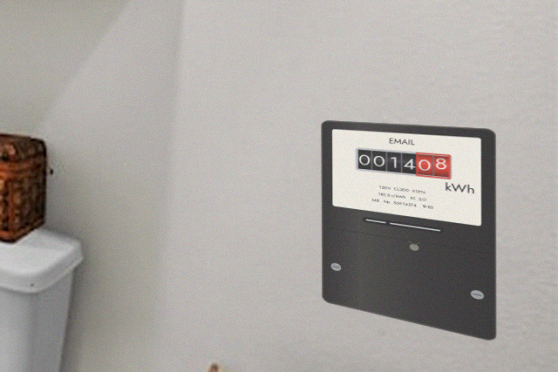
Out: 14.08kWh
